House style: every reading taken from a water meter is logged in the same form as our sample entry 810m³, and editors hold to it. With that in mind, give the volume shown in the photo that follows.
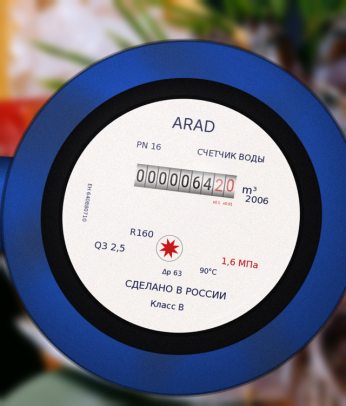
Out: 64.20m³
